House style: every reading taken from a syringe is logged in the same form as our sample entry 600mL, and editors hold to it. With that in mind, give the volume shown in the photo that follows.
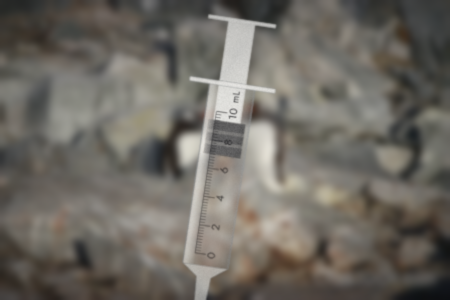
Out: 7mL
